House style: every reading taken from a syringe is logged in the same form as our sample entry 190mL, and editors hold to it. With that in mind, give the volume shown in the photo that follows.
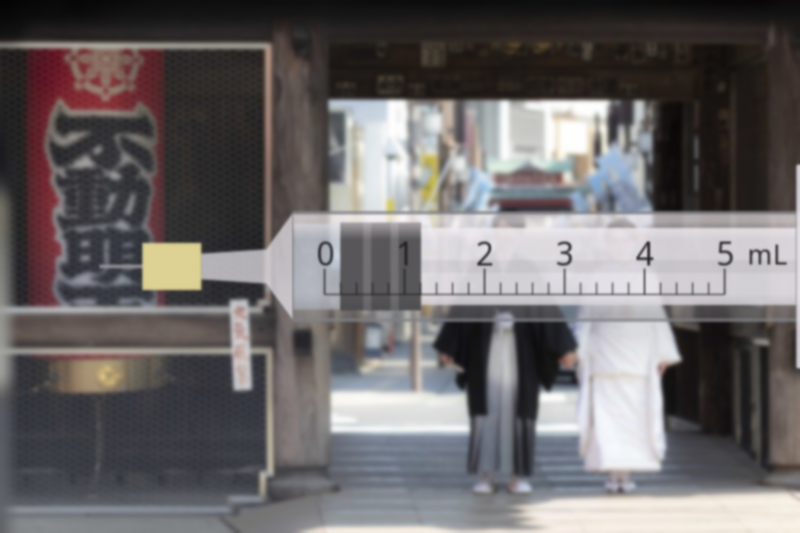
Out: 0.2mL
